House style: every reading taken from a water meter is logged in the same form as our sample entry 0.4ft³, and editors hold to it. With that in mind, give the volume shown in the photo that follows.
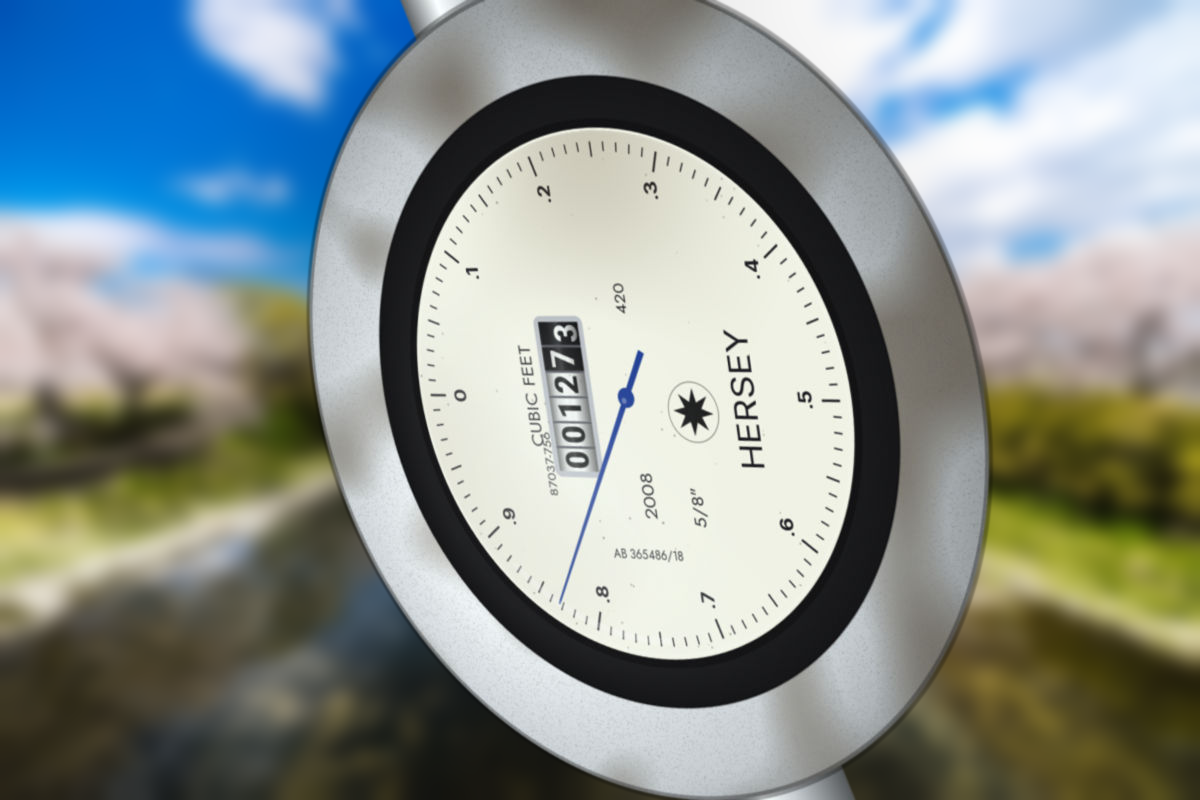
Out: 1272.83ft³
